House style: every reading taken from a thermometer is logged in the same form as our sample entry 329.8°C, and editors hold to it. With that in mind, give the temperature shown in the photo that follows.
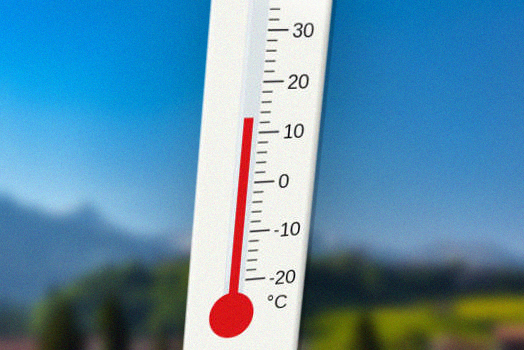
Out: 13°C
